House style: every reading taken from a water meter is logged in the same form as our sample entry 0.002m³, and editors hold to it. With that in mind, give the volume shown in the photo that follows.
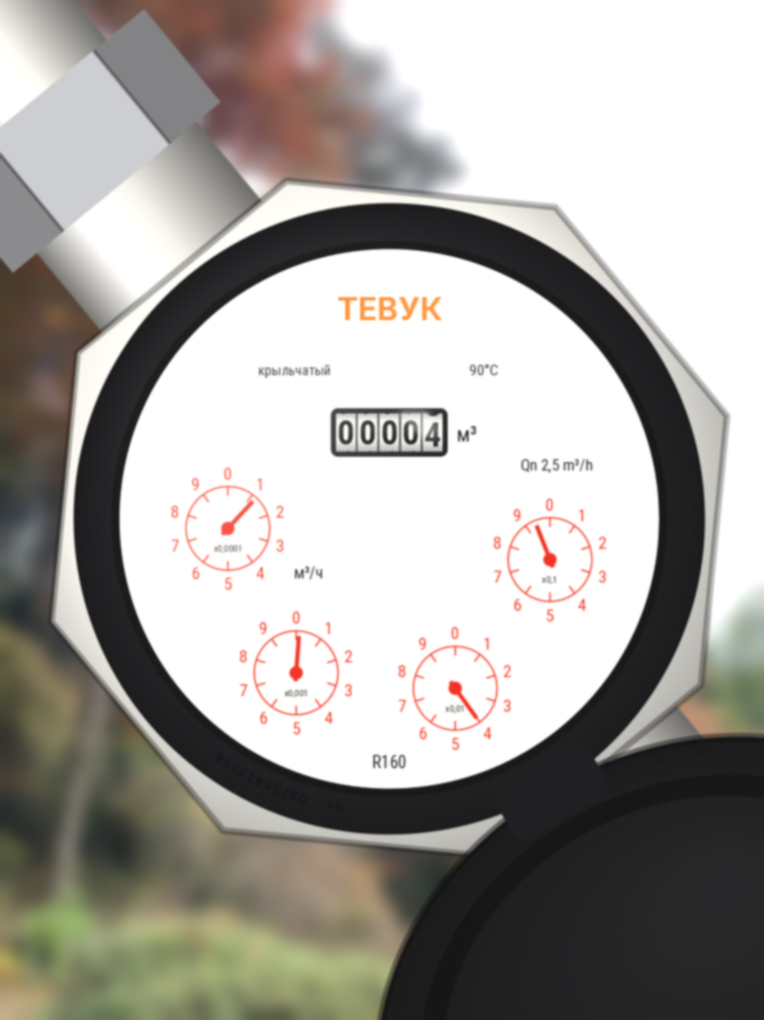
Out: 3.9401m³
